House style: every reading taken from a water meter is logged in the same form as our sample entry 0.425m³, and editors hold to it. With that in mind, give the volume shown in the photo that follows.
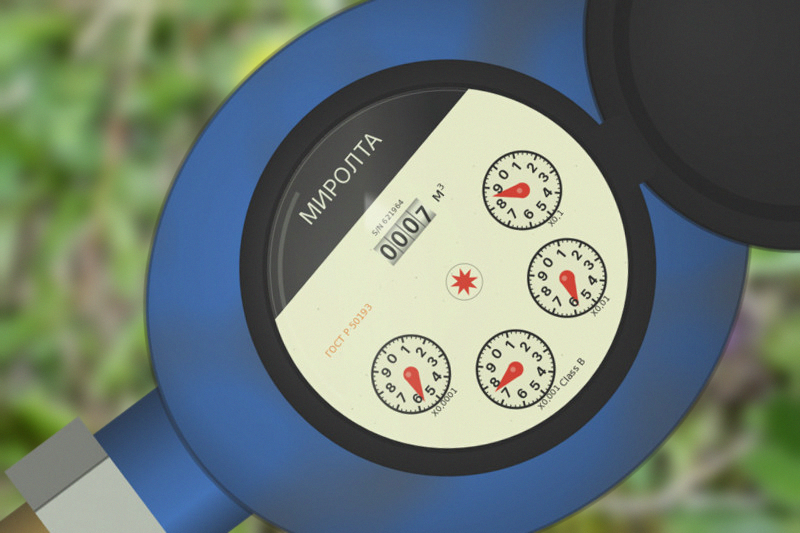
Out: 6.8575m³
